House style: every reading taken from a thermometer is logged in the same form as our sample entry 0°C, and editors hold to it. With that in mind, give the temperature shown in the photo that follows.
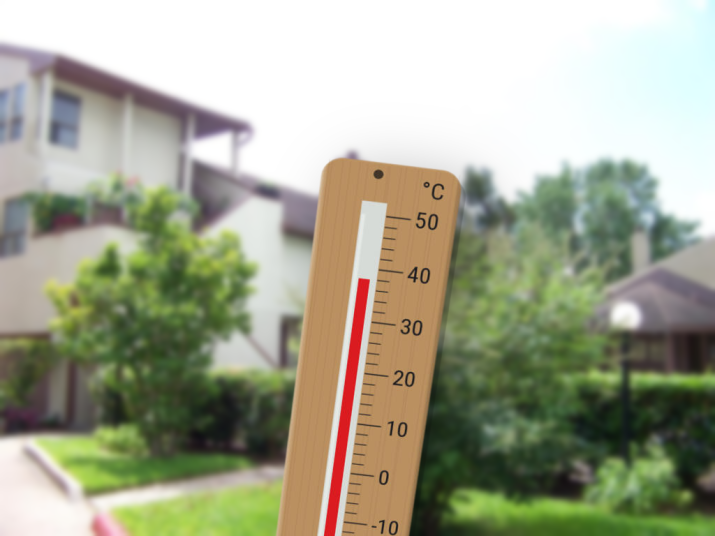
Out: 38°C
